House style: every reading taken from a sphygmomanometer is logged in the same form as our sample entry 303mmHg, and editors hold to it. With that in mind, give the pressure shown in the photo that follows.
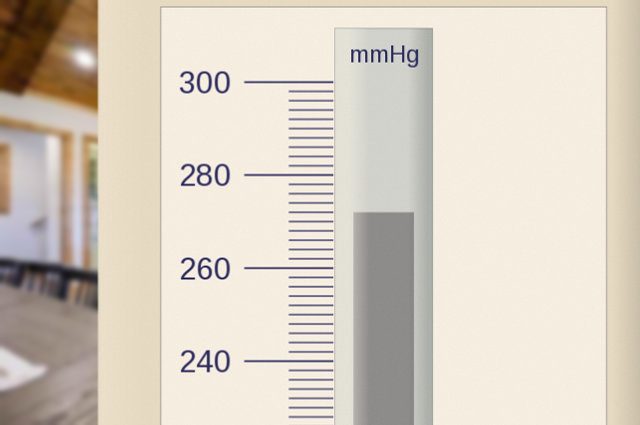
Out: 272mmHg
